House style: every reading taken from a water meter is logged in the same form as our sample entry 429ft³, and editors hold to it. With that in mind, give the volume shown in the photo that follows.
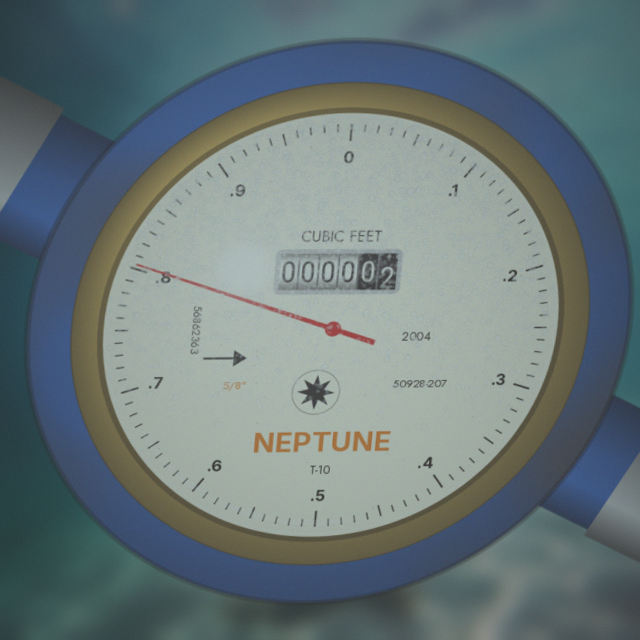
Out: 1.80ft³
